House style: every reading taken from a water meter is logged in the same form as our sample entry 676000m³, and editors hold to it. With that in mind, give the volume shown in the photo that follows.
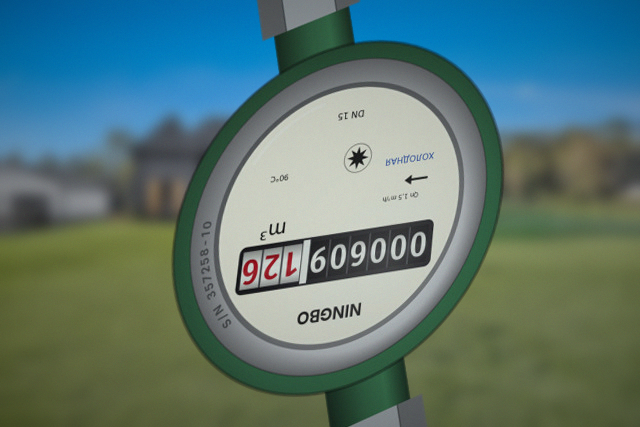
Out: 609.126m³
